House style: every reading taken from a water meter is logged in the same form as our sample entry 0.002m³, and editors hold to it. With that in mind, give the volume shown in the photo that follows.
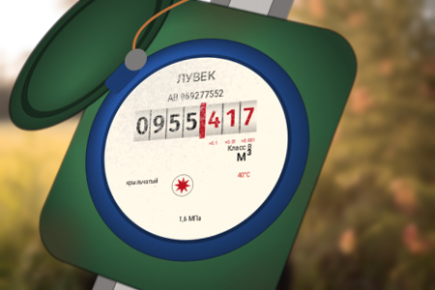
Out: 955.417m³
